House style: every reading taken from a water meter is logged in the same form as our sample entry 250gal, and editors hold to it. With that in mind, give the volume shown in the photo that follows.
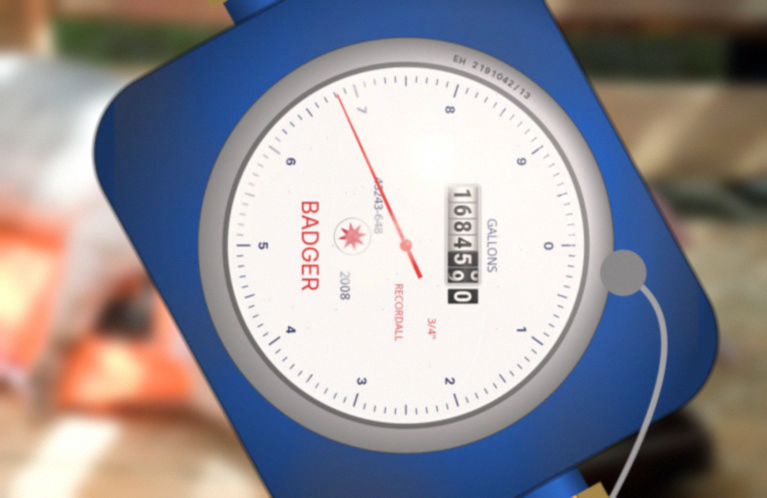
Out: 1684586.8gal
